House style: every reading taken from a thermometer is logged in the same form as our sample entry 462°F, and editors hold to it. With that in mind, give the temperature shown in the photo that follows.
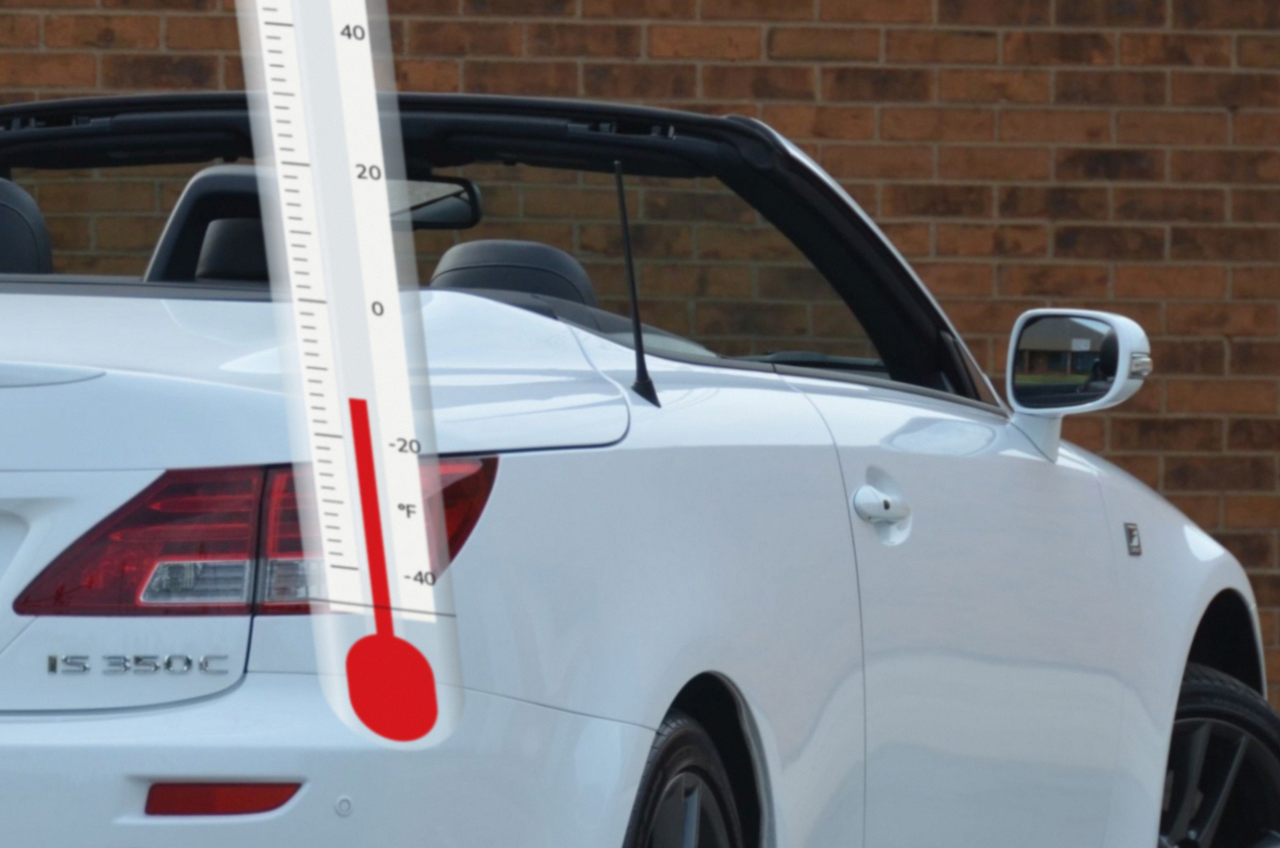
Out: -14°F
